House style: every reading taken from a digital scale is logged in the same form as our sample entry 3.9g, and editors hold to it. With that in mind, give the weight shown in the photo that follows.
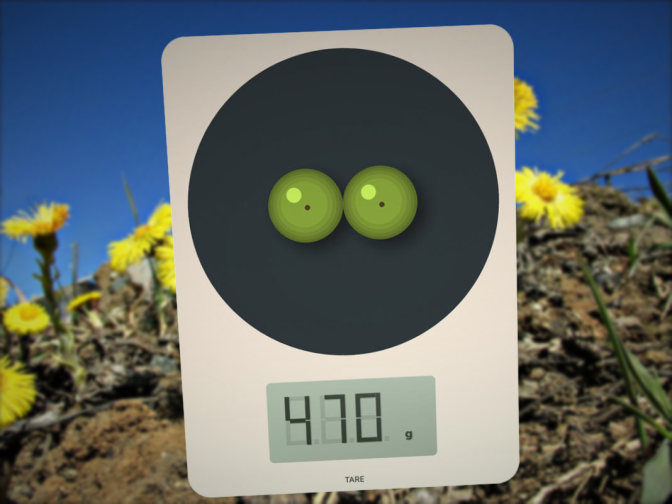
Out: 470g
